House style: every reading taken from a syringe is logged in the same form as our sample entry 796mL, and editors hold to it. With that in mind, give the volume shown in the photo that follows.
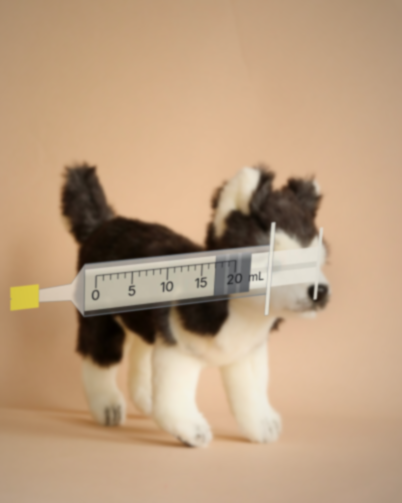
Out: 17mL
